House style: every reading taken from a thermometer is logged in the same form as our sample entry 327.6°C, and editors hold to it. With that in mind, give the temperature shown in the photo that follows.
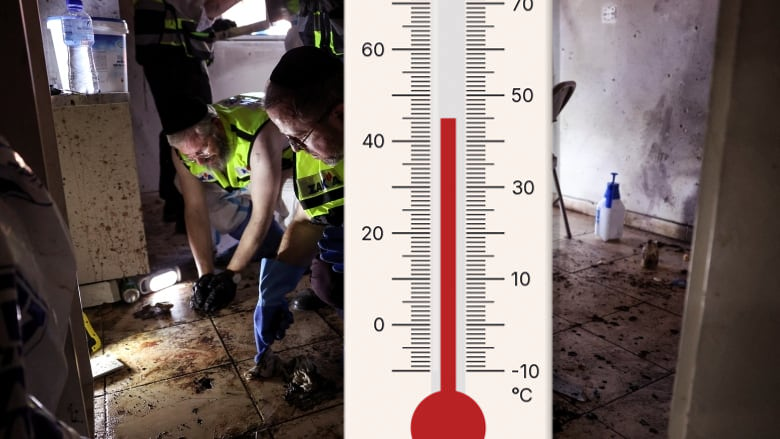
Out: 45°C
